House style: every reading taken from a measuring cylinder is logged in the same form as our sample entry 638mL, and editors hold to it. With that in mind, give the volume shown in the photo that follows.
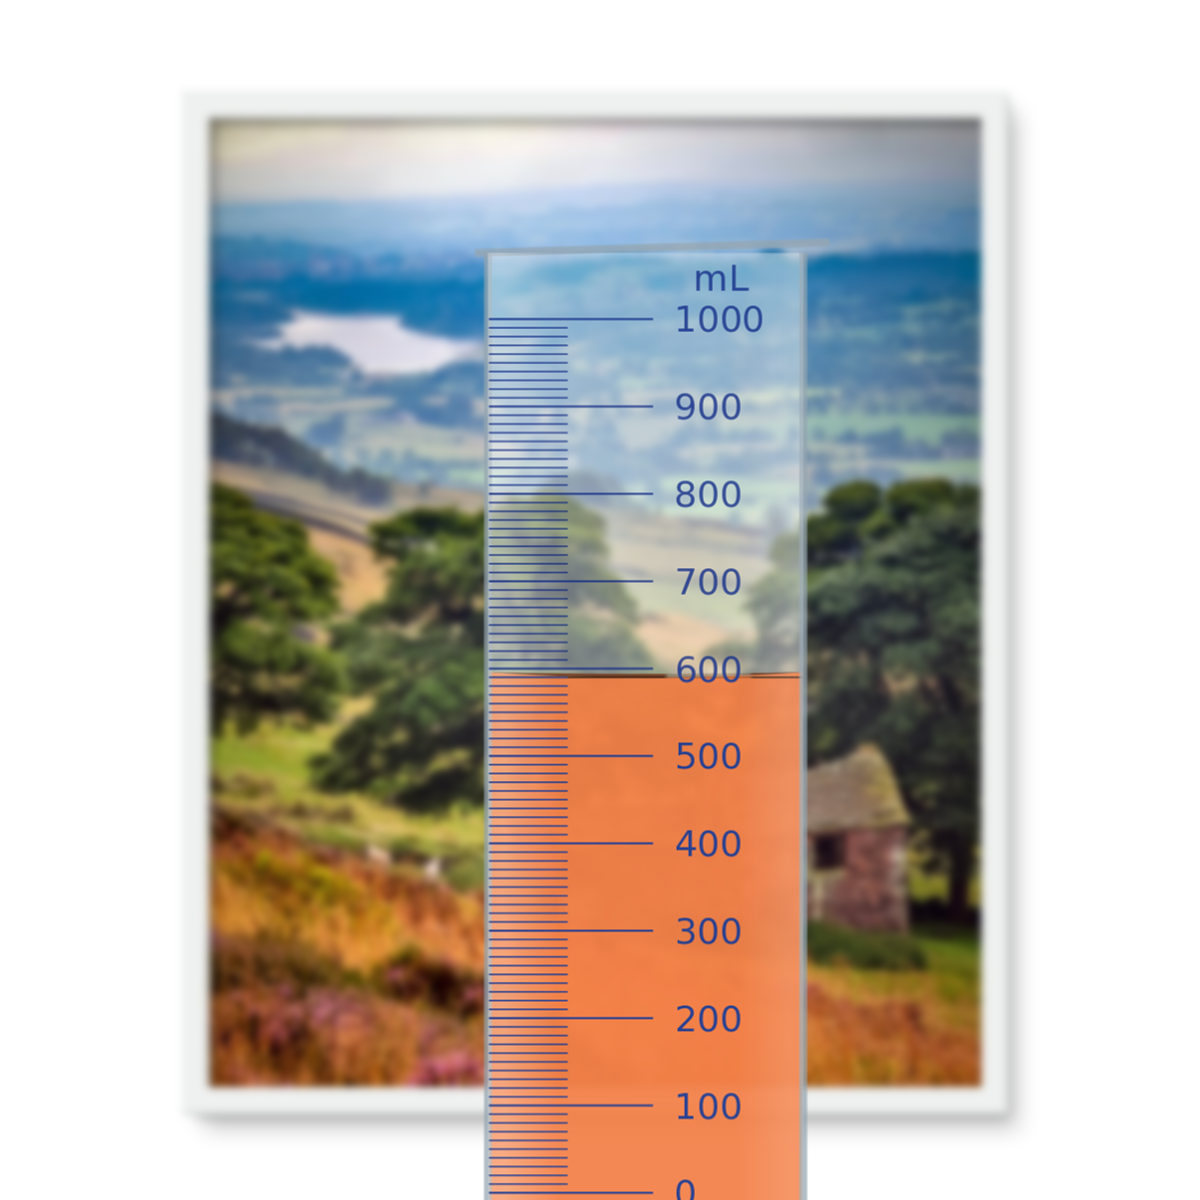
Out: 590mL
